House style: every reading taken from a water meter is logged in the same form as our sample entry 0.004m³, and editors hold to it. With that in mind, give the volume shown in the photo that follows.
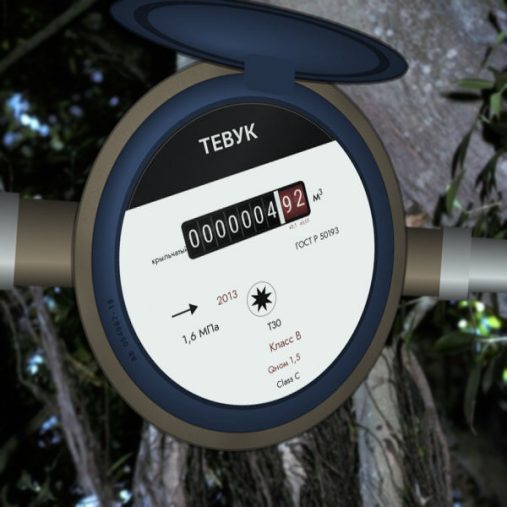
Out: 4.92m³
